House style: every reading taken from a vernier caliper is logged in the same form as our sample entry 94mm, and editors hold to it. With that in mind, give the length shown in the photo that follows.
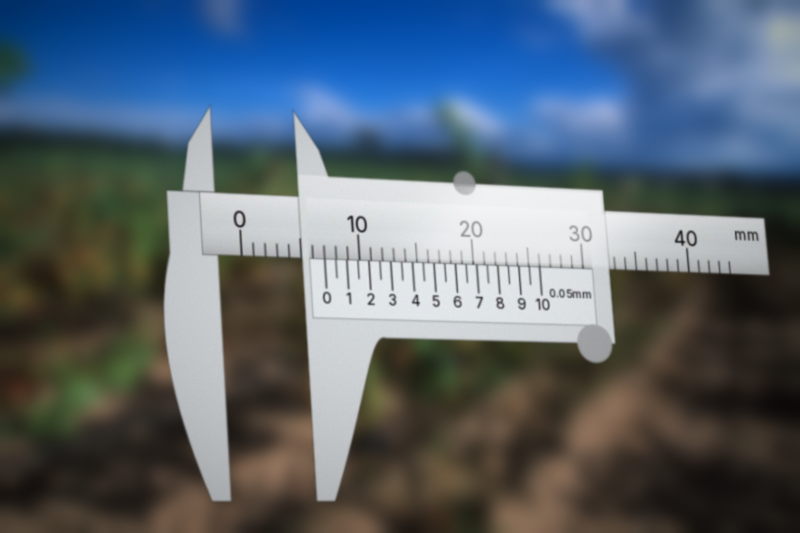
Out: 7.0mm
